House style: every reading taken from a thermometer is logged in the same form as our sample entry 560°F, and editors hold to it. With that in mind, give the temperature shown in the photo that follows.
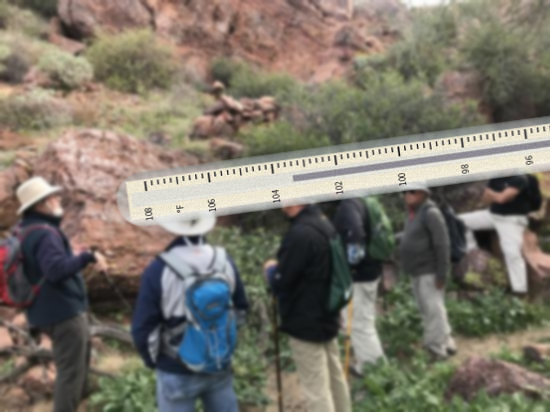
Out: 103.4°F
